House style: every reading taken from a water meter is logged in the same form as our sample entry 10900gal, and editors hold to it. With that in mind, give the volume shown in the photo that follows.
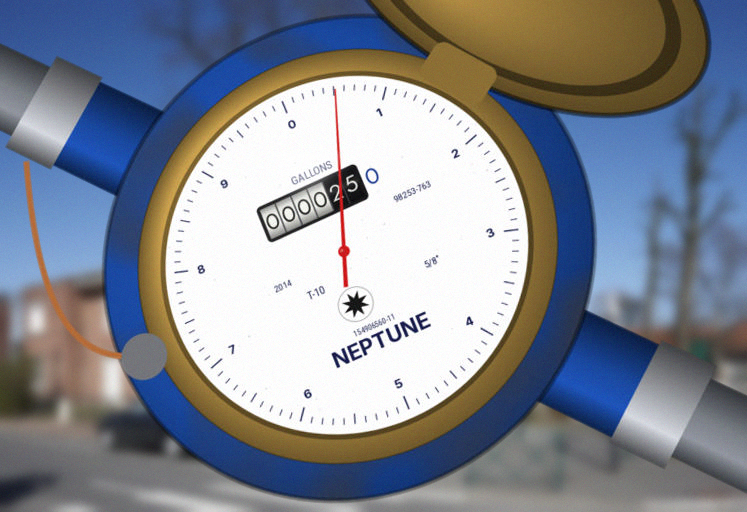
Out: 250.5gal
